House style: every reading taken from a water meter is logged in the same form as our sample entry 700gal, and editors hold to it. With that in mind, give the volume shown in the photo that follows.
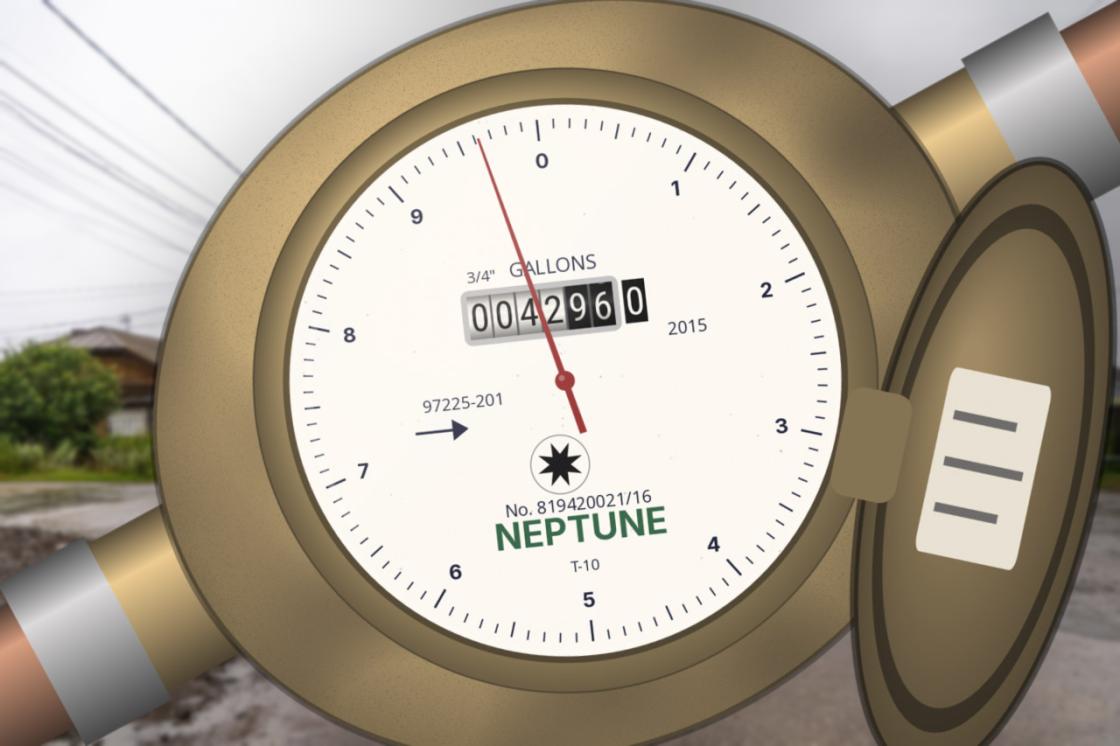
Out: 42959.6gal
